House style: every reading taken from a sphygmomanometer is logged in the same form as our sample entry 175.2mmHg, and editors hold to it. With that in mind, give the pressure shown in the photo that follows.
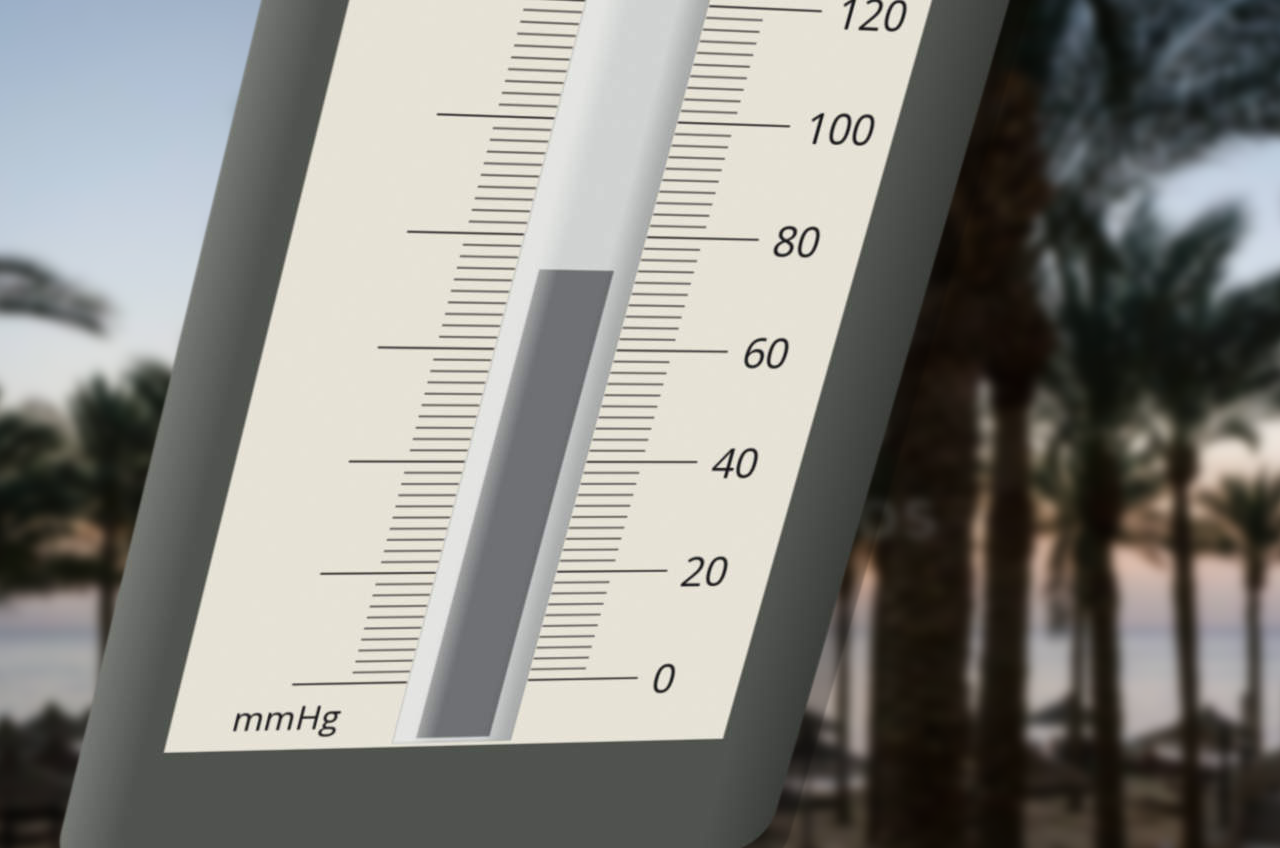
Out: 74mmHg
